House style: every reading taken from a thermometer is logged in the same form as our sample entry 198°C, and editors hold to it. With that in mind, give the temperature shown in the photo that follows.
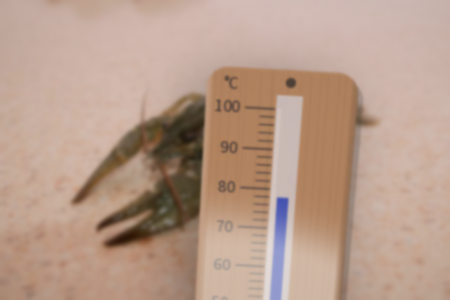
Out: 78°C
